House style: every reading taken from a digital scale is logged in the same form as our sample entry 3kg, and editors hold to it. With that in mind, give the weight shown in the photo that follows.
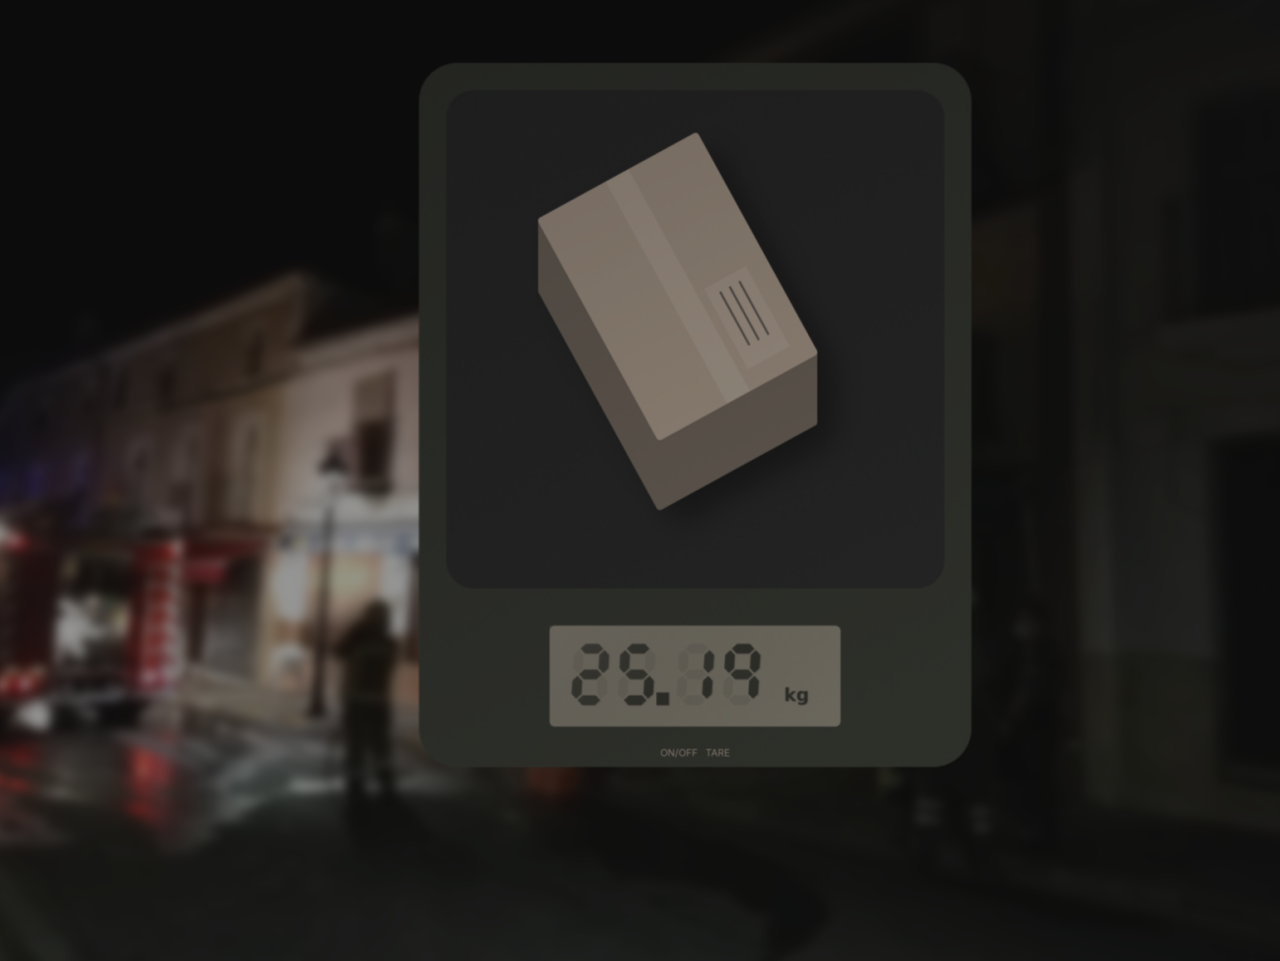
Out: 25.19kg
